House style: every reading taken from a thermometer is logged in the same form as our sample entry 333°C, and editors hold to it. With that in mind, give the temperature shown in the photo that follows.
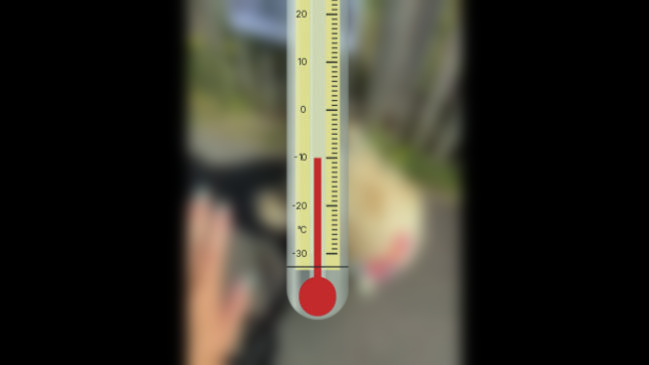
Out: -10°C
